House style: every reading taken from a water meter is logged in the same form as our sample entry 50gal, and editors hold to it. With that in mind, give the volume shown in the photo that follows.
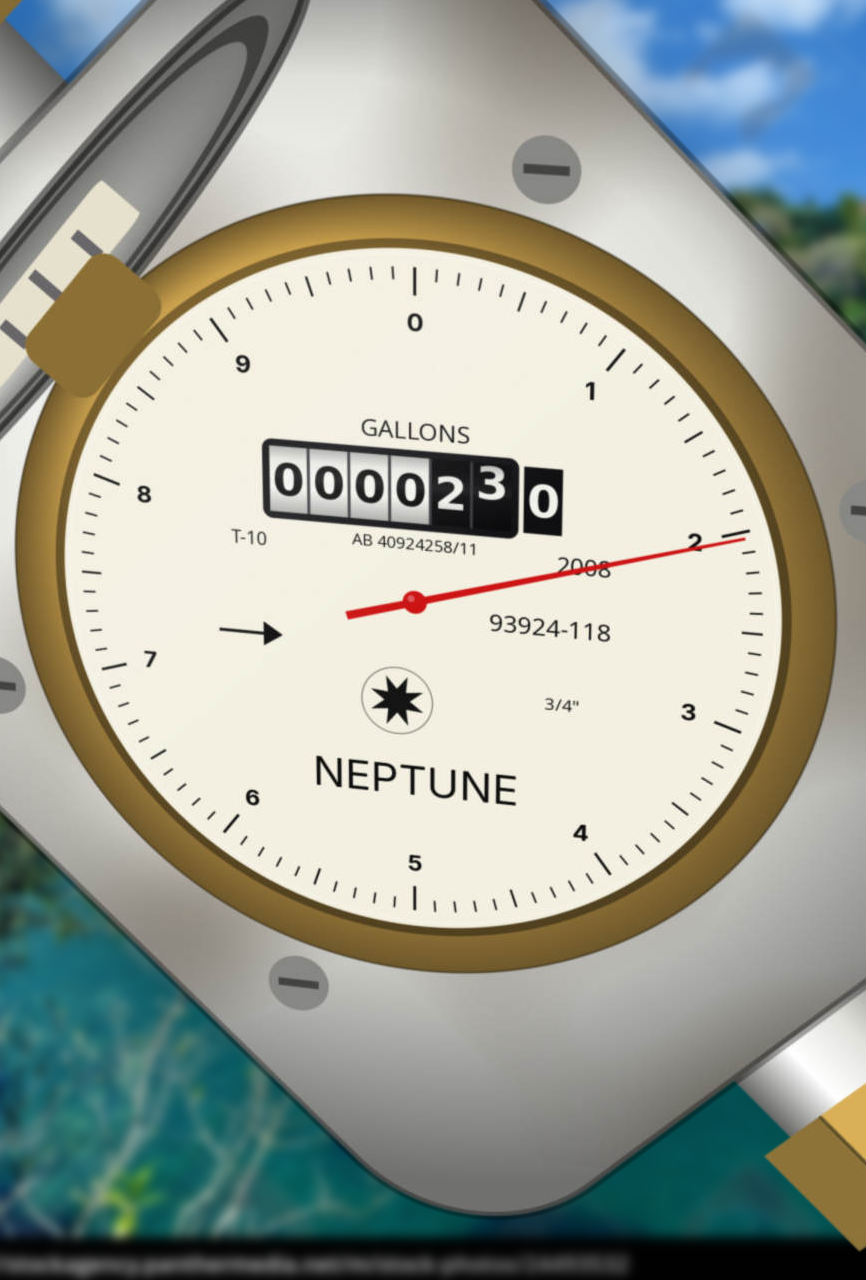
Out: 232.0gal
